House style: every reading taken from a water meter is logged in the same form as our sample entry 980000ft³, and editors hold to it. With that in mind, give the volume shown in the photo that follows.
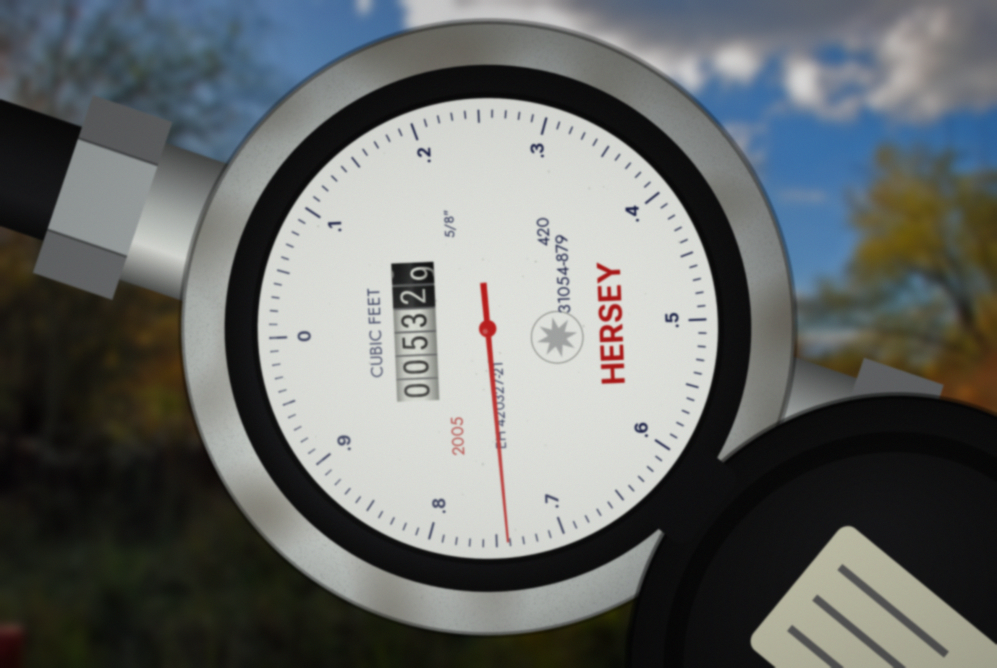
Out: 5328.74ft³
